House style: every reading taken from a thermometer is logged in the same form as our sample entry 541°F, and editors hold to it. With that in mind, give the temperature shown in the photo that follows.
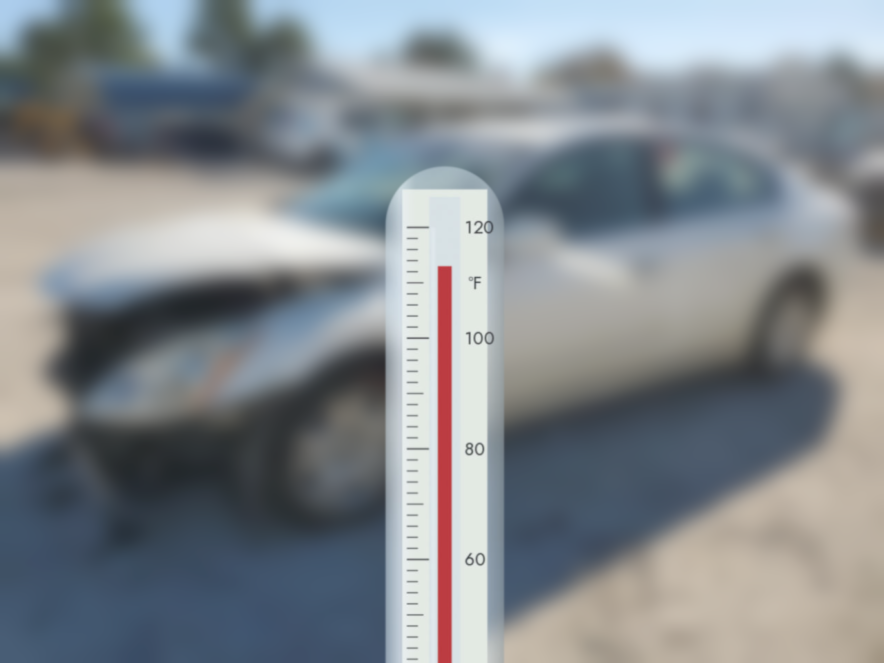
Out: 113°F
